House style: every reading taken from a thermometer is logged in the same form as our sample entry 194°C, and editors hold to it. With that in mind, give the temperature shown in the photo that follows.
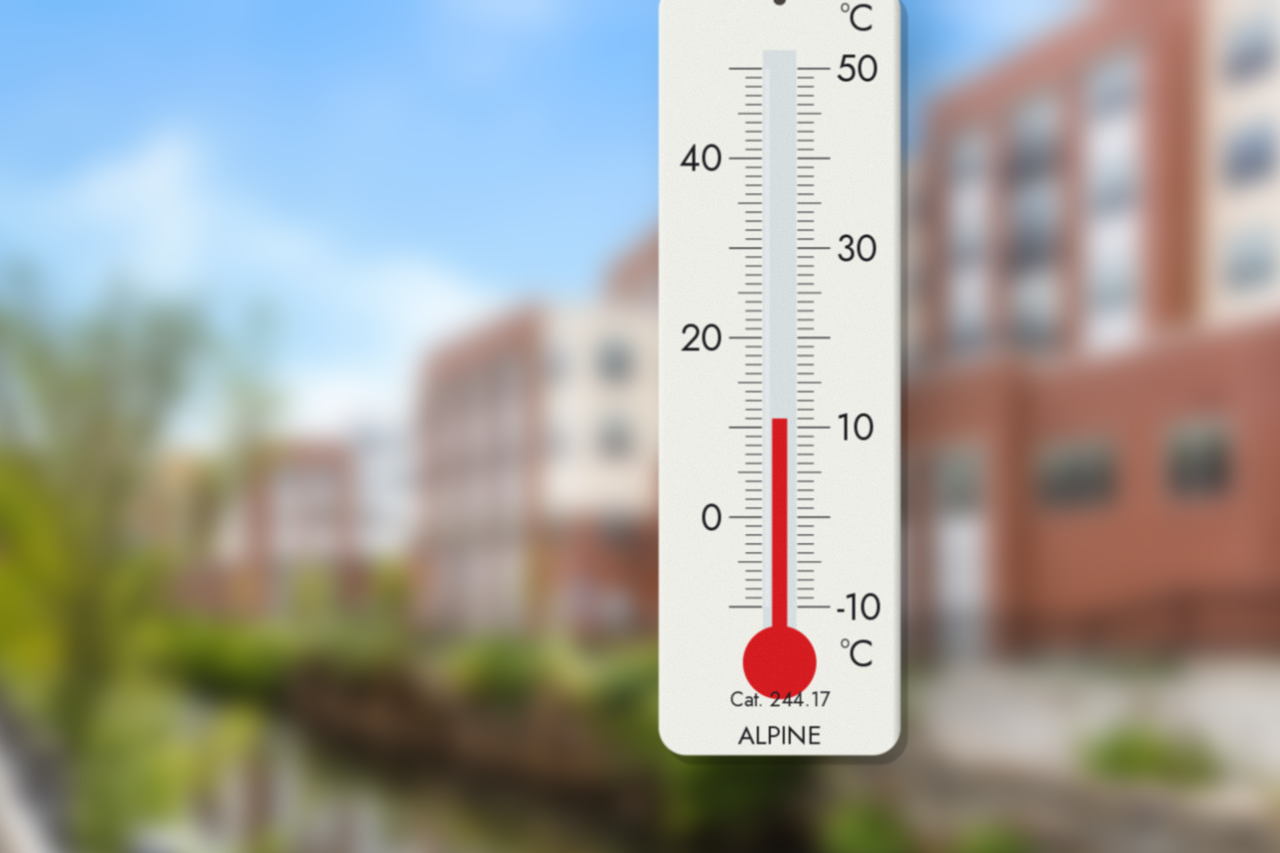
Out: 11°C
